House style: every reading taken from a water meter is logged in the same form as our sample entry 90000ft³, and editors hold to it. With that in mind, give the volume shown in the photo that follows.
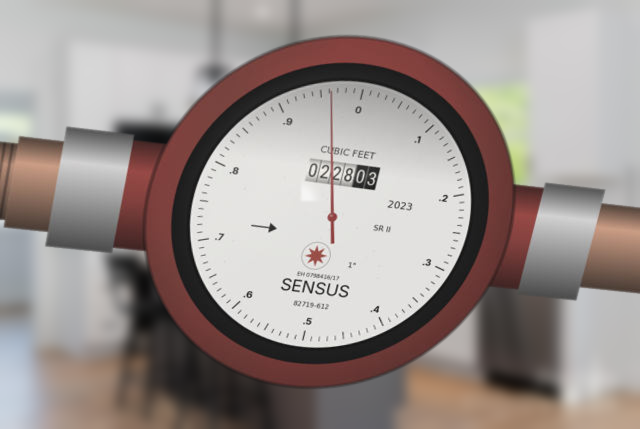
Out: 22802.96ft³
